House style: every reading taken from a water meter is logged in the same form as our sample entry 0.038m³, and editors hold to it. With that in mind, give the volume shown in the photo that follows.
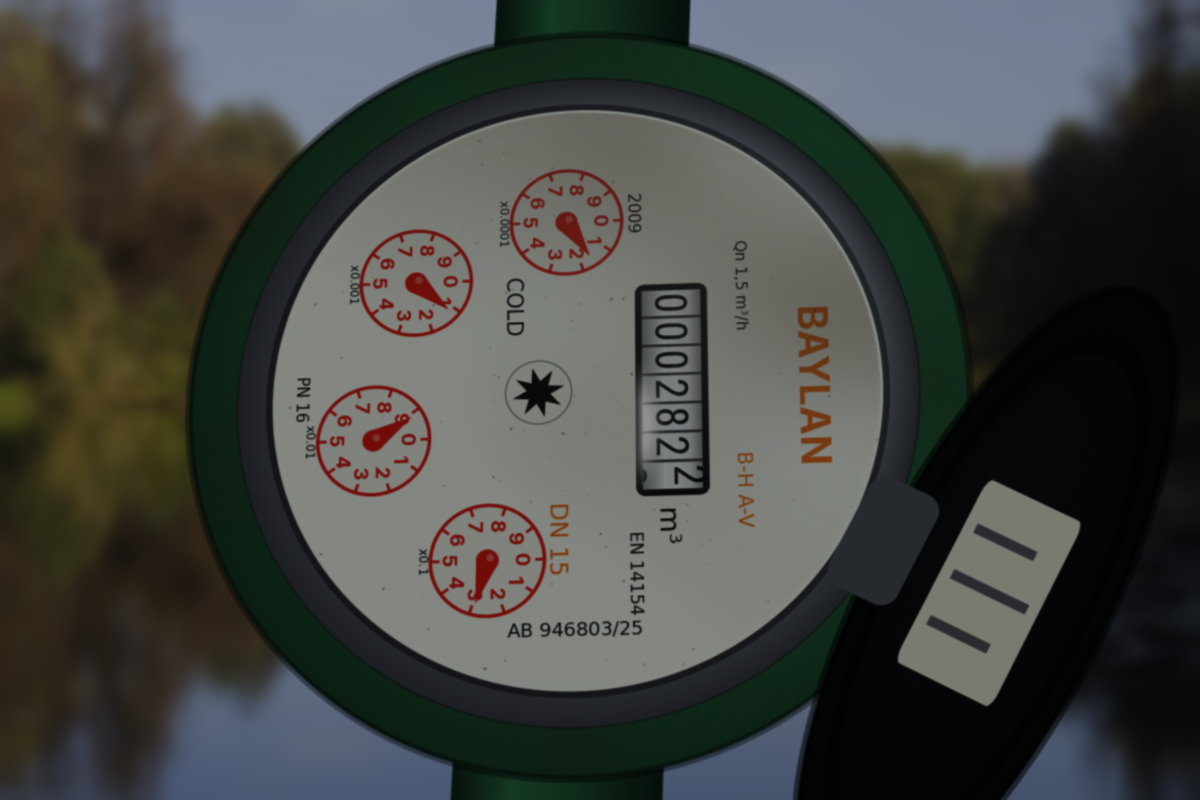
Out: 2822.2911m³
